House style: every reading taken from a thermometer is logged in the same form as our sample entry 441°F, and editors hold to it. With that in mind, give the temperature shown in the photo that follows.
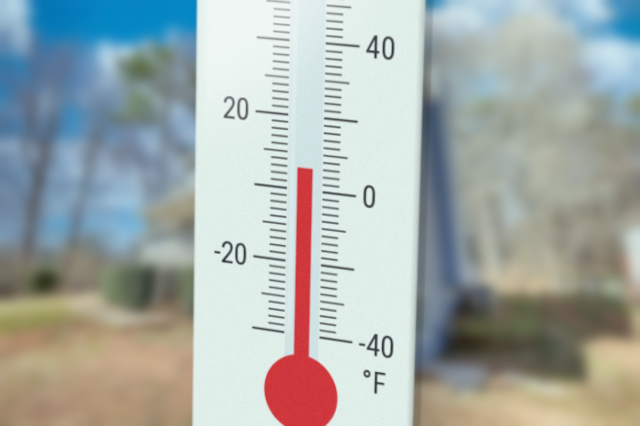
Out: 6°F
